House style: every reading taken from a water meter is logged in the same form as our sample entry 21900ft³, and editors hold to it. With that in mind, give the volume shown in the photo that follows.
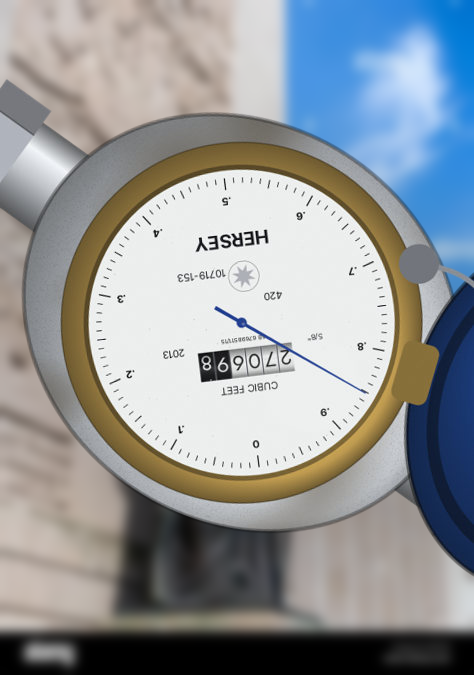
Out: 270697.85ft³
